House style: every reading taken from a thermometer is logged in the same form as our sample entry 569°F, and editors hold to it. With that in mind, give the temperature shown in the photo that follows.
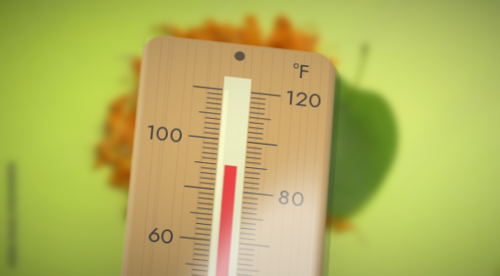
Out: 90°F
